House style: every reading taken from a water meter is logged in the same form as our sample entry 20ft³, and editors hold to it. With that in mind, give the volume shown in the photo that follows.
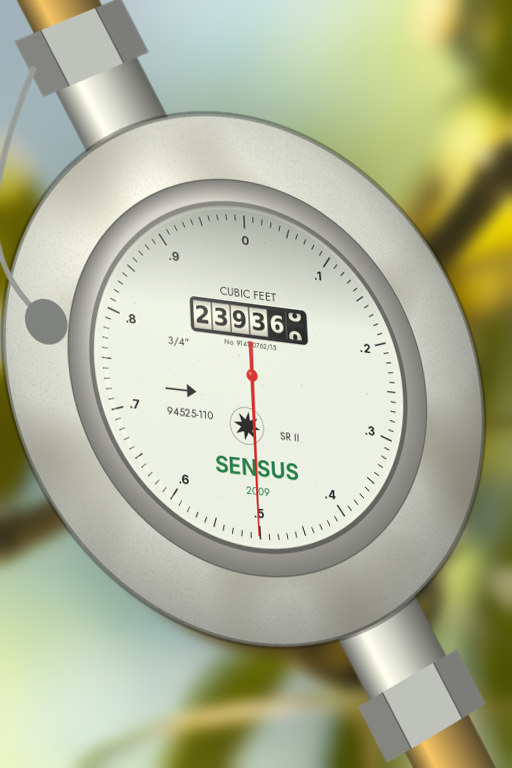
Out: 239368.50ft³
